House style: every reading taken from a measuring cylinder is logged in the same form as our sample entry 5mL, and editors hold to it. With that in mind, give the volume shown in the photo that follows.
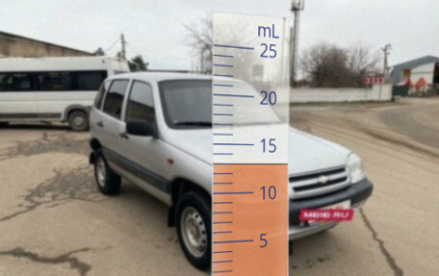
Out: 13mL
